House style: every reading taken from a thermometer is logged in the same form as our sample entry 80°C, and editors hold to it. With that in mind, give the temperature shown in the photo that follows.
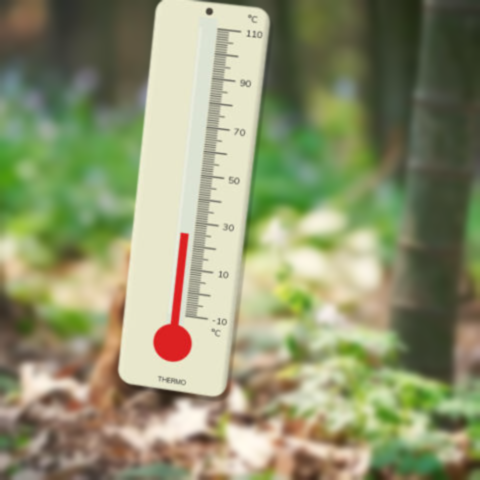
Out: 25°C
